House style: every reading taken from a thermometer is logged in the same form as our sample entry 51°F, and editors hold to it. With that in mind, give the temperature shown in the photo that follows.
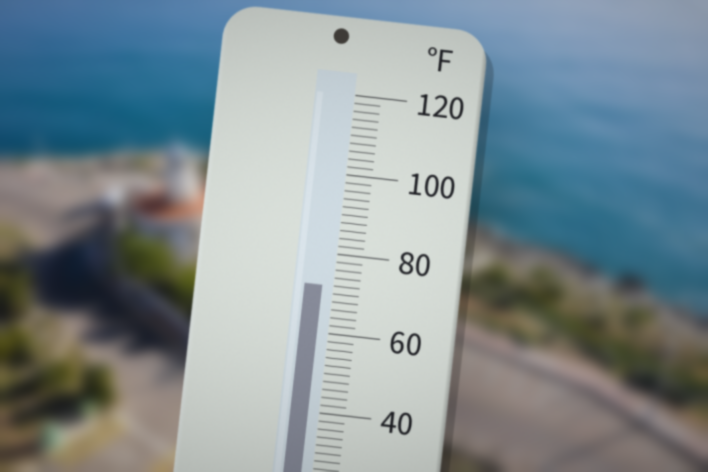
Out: 72°F
